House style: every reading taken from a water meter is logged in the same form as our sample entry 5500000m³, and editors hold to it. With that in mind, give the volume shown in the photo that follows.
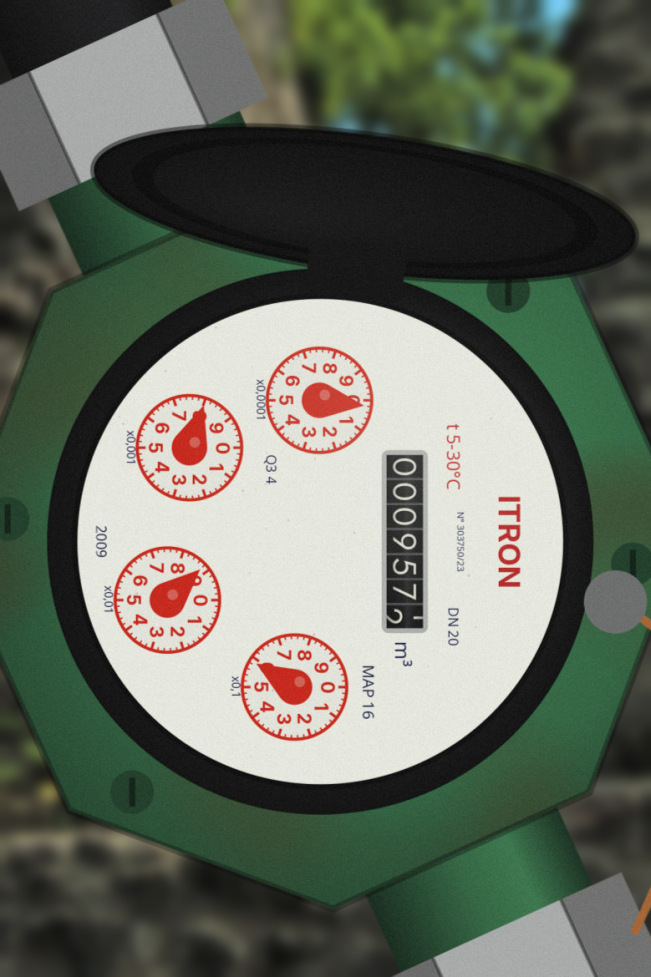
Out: 9571.5880m³
